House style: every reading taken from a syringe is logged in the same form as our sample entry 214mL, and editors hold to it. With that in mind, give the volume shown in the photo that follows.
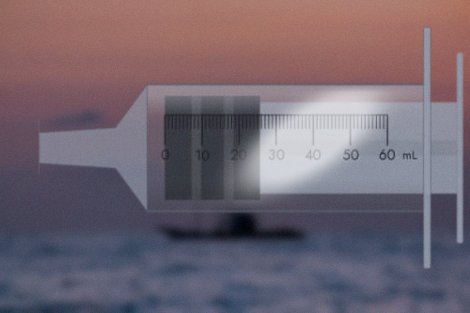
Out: 0mL
